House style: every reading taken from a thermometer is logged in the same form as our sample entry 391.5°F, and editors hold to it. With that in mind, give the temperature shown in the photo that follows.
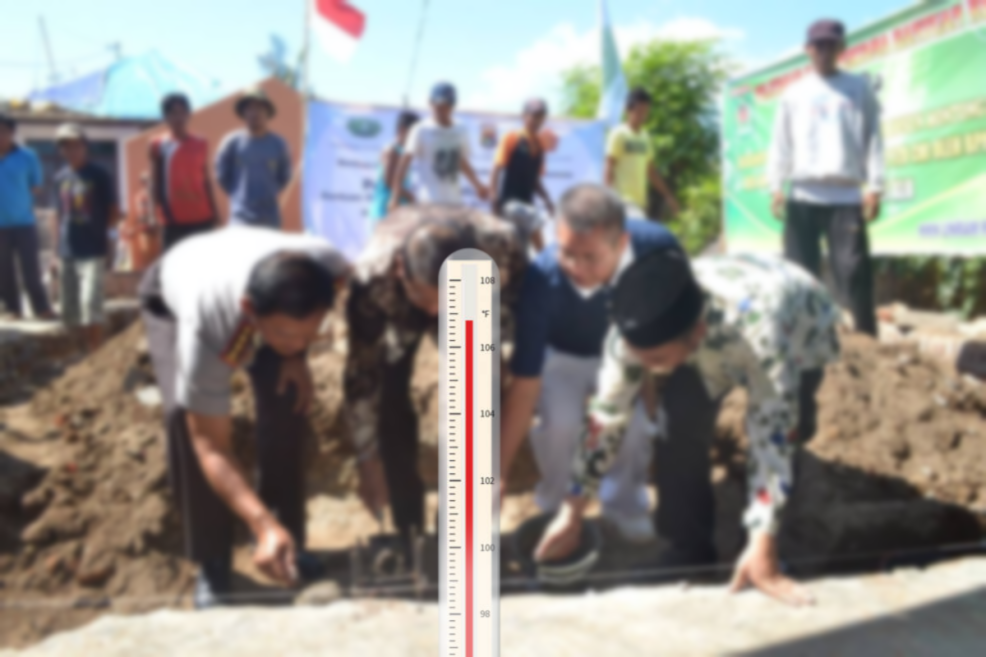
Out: 106.8°F
